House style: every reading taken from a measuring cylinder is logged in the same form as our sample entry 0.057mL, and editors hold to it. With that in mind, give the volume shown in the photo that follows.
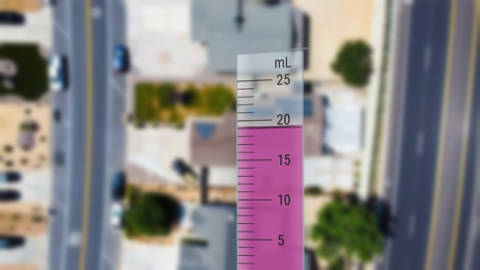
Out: 19mL
